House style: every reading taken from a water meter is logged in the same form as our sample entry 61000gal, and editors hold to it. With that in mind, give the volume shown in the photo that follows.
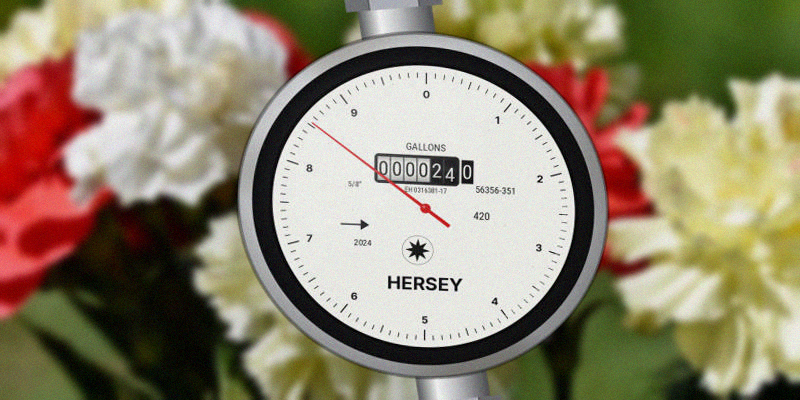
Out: 238.5gal
